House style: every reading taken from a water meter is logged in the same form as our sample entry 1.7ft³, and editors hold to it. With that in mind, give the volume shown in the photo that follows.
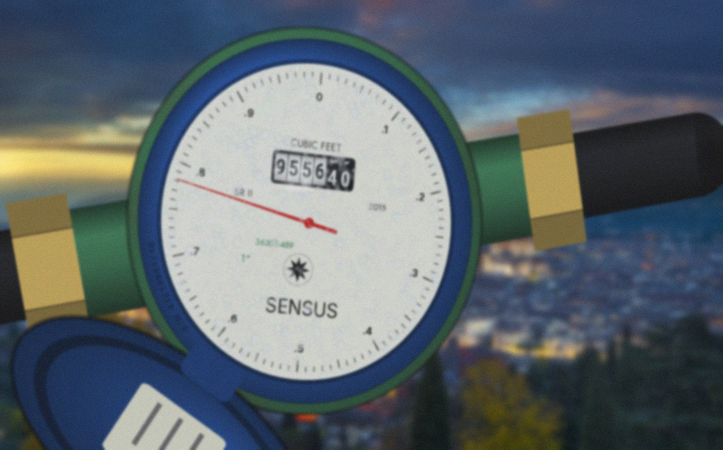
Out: 955639.78ft³
